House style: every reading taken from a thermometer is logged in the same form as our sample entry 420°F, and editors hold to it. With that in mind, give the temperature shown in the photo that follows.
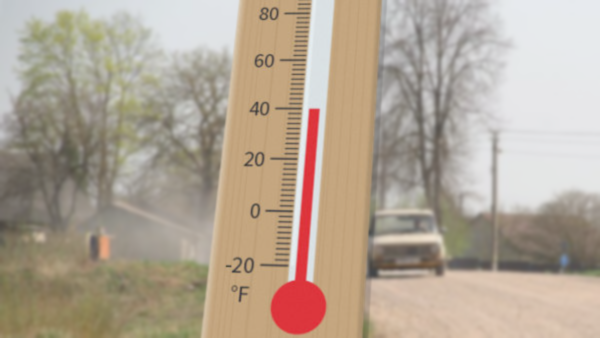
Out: 40°F
